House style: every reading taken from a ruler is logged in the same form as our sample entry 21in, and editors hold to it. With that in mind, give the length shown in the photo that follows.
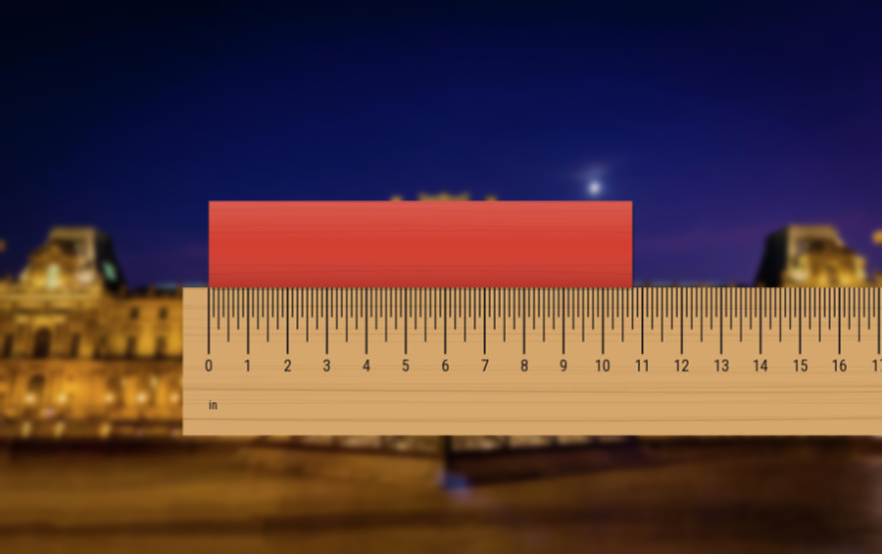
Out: 10.75in
